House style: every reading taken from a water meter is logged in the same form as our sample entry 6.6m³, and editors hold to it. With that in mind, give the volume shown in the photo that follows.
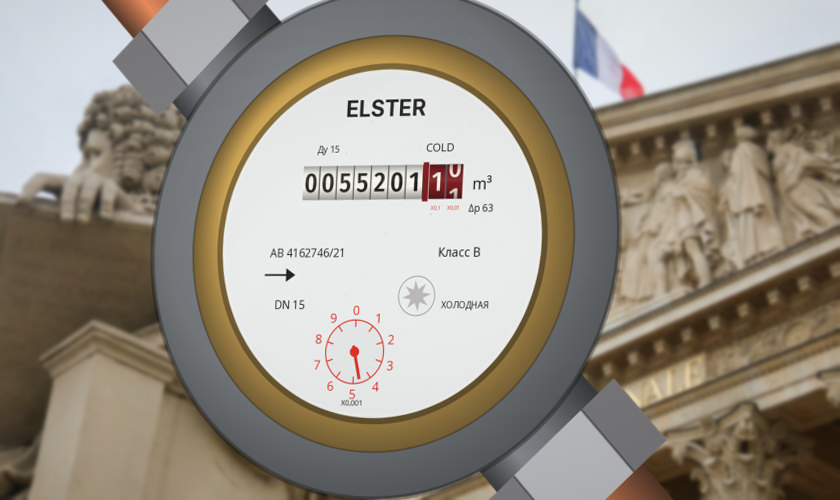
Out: 55201.104m³
